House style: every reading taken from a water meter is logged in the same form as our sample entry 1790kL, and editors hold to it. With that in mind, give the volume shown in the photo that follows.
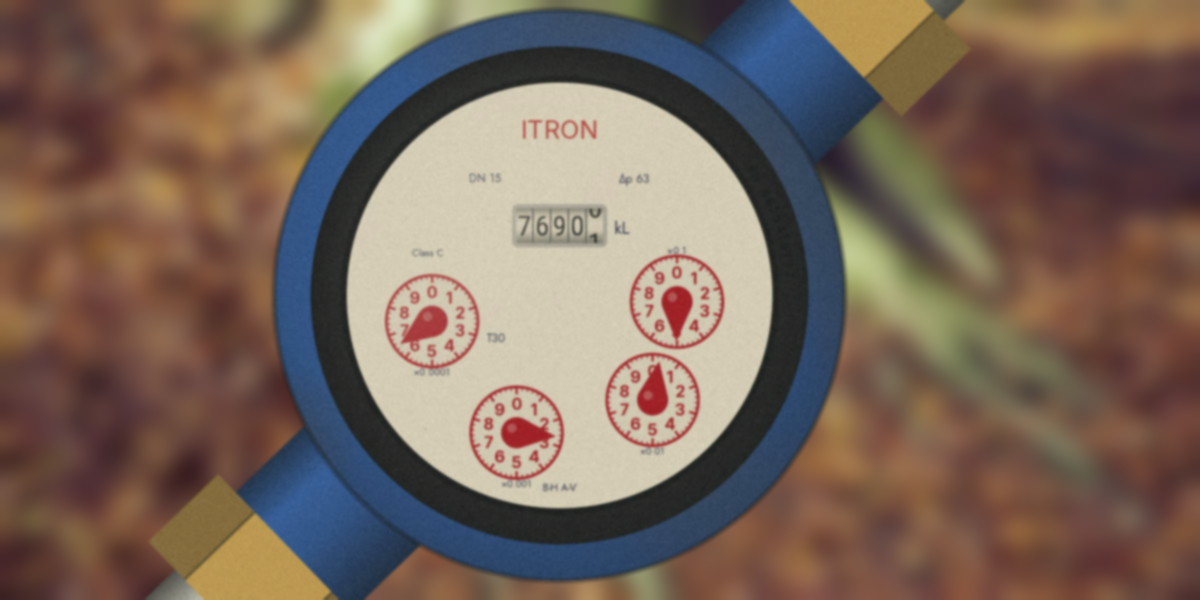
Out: 76900.5026kL
